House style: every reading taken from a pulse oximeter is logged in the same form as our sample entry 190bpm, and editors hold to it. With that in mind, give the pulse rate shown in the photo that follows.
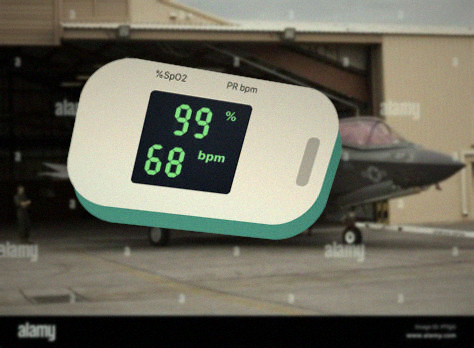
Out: 68bpm
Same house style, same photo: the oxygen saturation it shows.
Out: 99%
